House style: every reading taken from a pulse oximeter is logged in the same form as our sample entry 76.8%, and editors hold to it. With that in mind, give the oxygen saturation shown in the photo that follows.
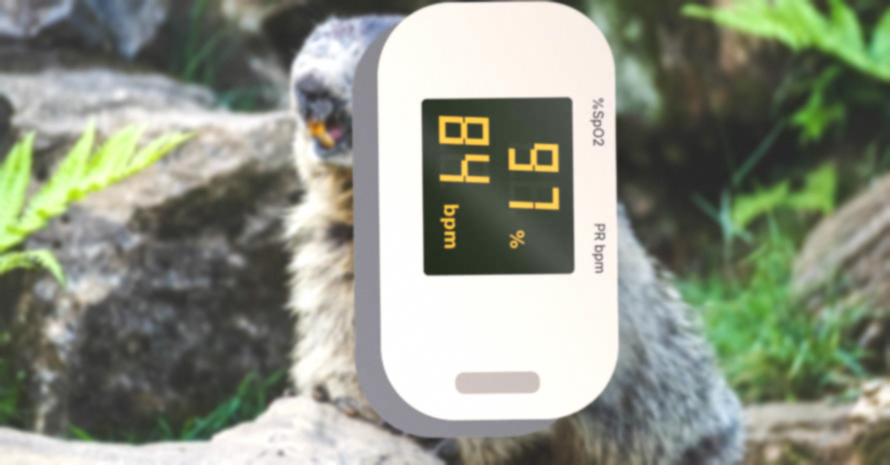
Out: 97%
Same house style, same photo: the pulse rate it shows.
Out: 84bpm
